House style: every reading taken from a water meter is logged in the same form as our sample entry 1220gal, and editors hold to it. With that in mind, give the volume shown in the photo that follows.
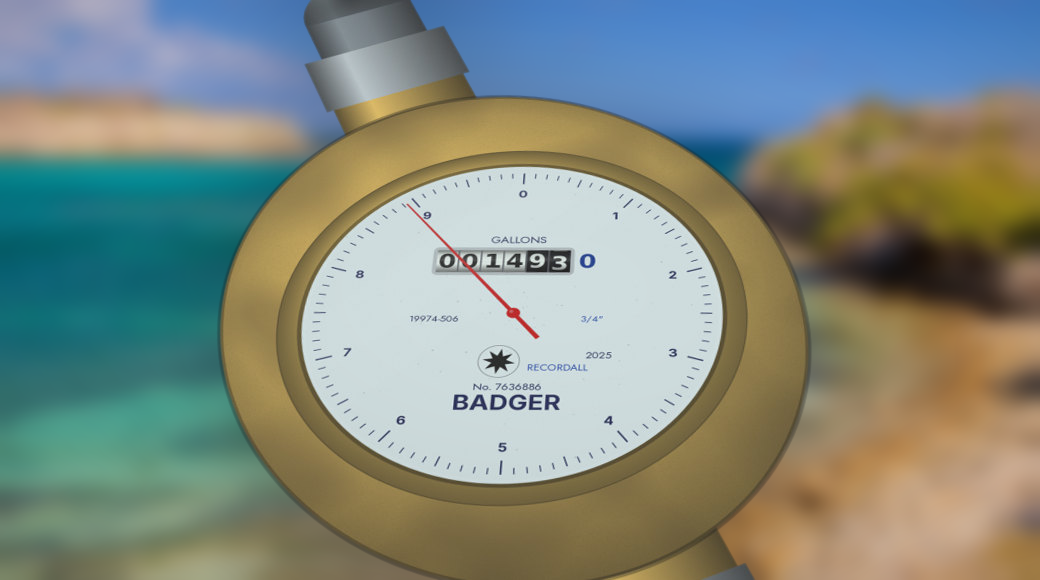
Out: 14928.9gal
